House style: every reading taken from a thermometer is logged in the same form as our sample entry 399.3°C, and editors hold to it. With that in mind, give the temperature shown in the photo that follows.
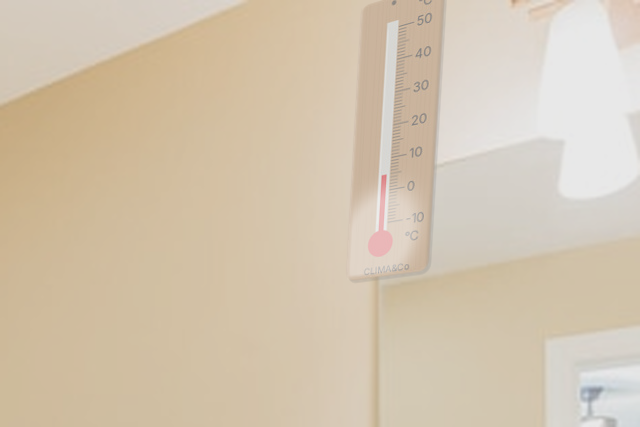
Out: 5°C
